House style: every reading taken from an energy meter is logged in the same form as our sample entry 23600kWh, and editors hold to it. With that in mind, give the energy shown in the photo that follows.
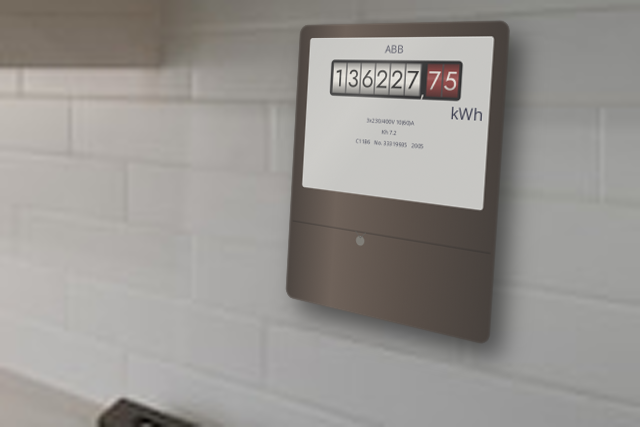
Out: 136227.75kWh
